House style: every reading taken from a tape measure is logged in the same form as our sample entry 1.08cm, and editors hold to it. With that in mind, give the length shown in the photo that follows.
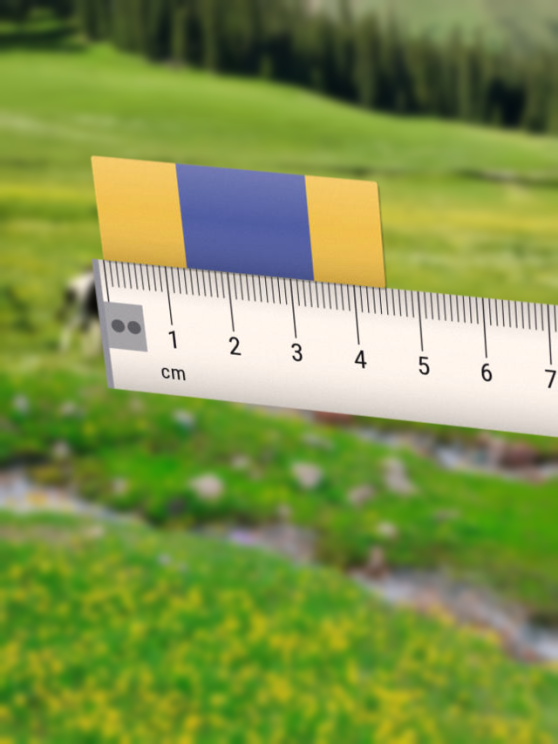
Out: 4.5cm
